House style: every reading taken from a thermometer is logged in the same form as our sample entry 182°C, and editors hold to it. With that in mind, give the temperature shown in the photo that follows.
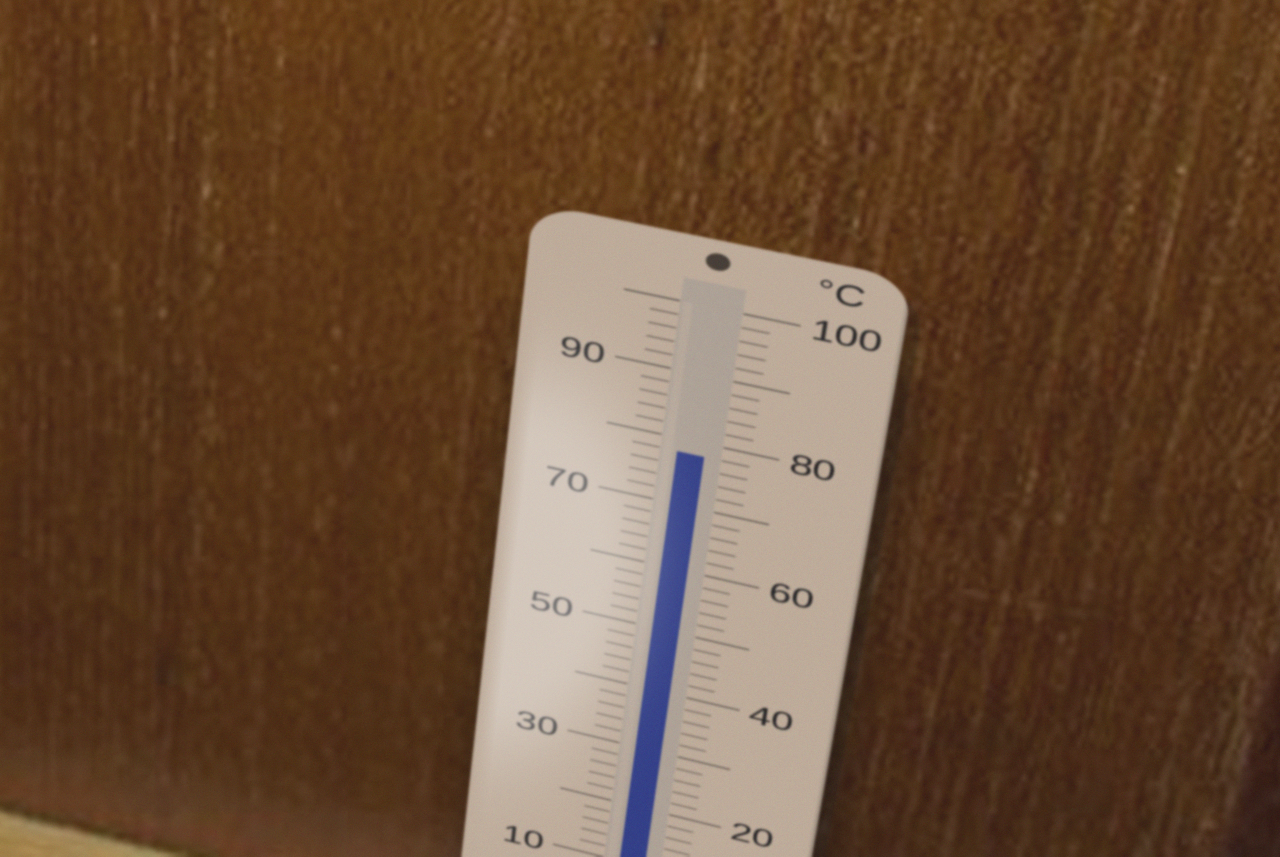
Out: 78°C
